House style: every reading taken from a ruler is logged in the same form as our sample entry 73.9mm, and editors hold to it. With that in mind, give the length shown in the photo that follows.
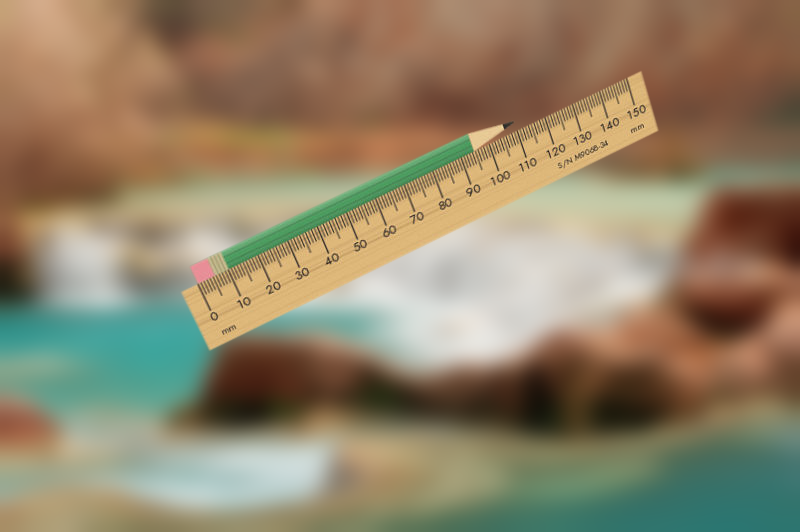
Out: 110mm
